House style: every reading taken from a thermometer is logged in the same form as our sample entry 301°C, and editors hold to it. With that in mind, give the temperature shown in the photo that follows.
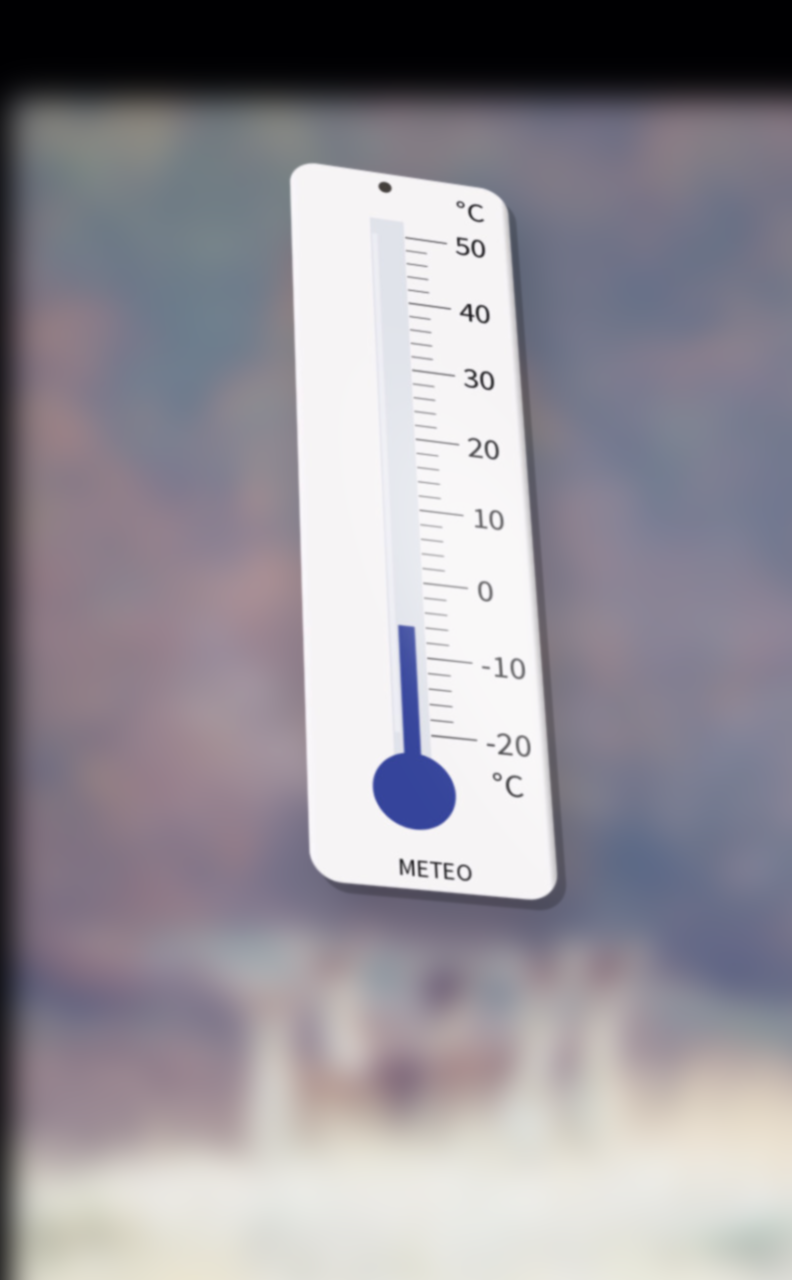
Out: -6°C
